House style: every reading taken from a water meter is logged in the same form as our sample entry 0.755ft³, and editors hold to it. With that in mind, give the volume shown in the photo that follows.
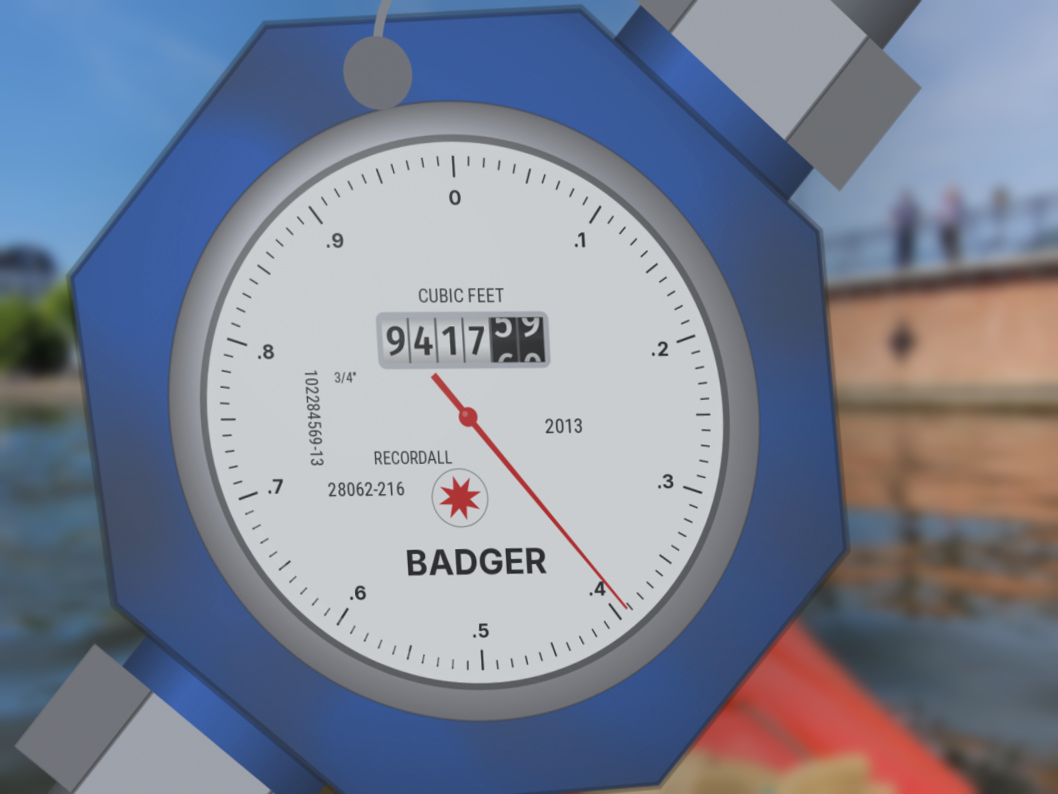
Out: 941759.39ft³
